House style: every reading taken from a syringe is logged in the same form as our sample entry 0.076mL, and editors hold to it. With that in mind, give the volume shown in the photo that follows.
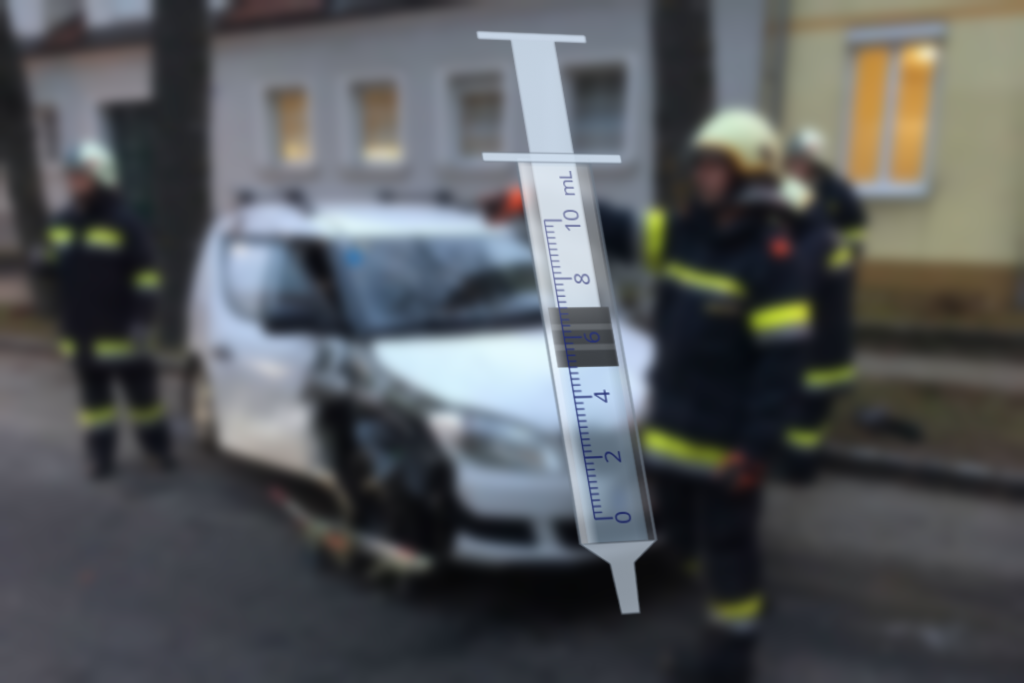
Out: 5mL
